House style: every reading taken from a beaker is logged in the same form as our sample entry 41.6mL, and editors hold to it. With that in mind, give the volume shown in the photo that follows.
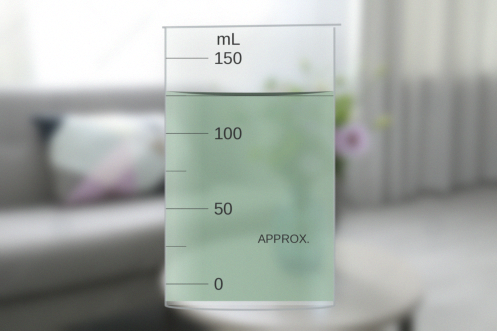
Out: 125mL
